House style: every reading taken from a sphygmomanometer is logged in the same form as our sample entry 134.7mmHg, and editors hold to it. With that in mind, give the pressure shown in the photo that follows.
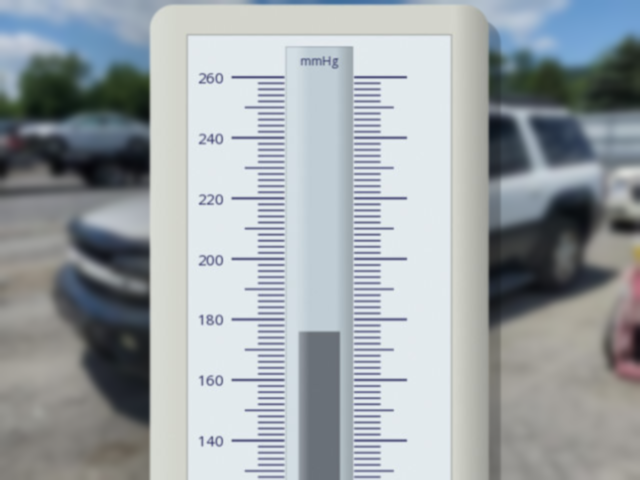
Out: 176mmHg
